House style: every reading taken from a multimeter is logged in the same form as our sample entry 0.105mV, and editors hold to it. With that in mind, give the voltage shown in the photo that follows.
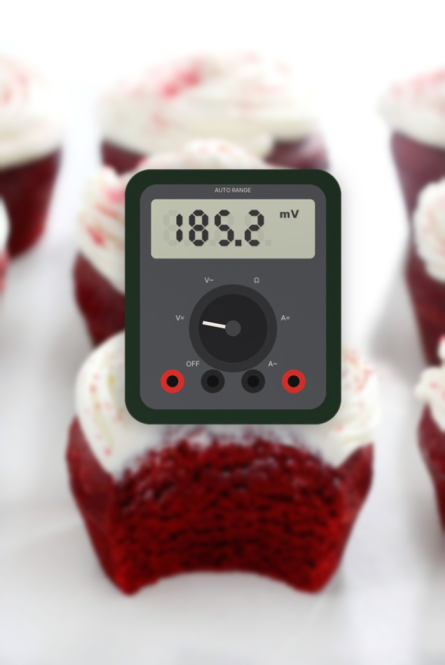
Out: 185.2mV
